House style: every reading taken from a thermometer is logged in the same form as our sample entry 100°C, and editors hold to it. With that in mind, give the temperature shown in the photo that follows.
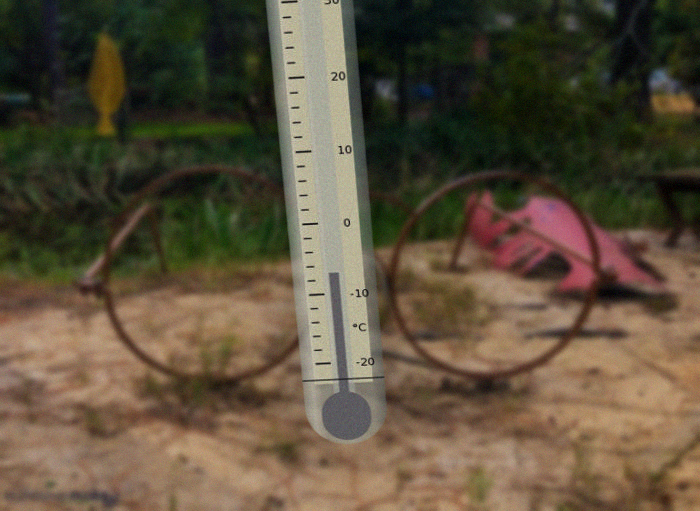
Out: -7°C
